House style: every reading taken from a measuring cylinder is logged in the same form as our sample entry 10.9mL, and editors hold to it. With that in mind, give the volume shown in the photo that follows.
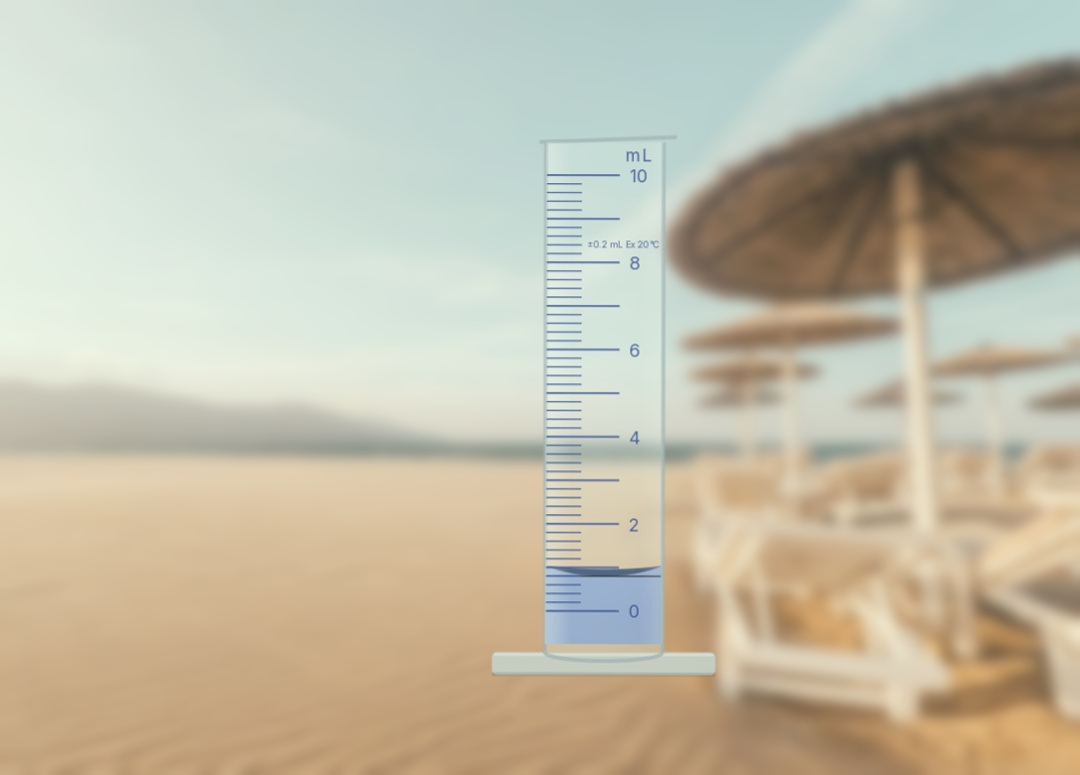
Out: 0.8mL
